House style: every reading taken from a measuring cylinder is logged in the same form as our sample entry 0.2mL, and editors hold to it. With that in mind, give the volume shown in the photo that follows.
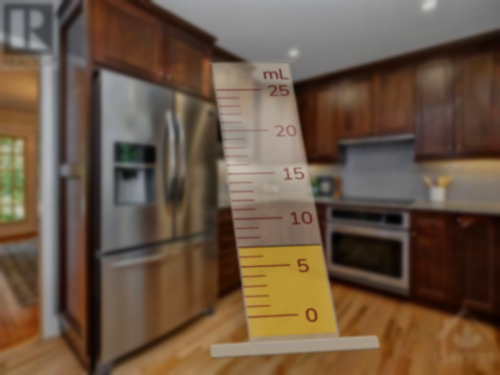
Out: 7mL
